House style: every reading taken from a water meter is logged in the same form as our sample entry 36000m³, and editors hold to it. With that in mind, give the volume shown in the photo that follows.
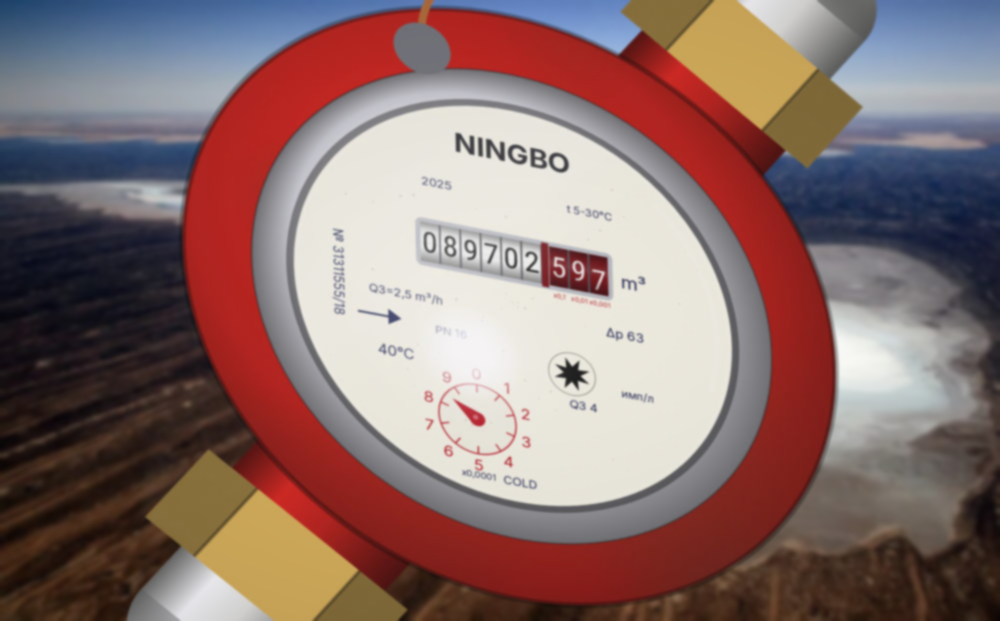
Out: 89702.5968m³
